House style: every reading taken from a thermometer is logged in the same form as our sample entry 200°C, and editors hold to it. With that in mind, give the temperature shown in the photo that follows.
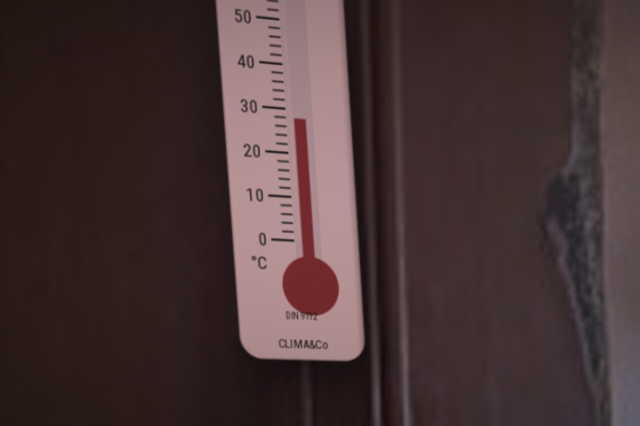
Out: 28°C
